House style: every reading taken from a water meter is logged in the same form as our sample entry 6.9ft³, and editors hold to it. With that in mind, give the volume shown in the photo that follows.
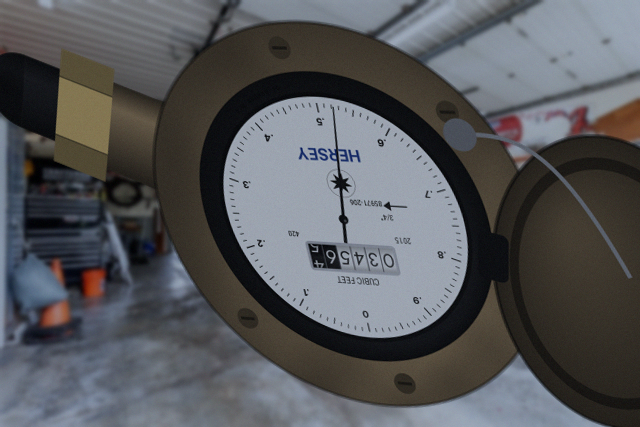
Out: 34564.52ft³
